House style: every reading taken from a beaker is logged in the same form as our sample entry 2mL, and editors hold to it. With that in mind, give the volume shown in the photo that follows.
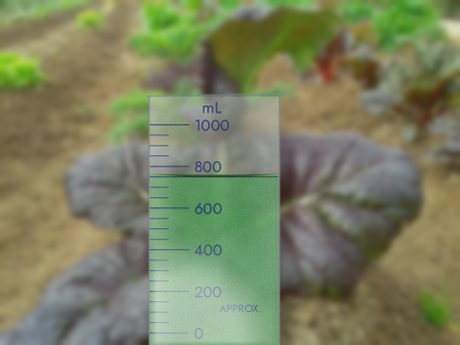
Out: 750mL
